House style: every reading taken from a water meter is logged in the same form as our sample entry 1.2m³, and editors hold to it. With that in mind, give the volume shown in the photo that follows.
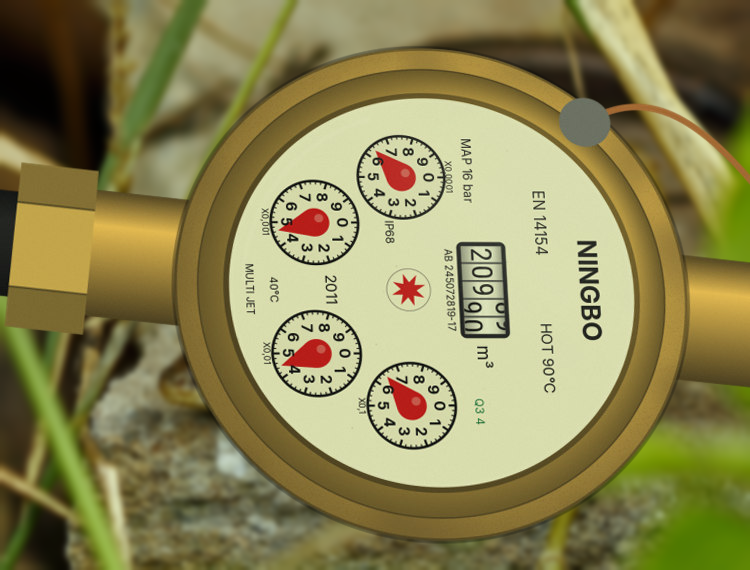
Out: 20989.6446m³
